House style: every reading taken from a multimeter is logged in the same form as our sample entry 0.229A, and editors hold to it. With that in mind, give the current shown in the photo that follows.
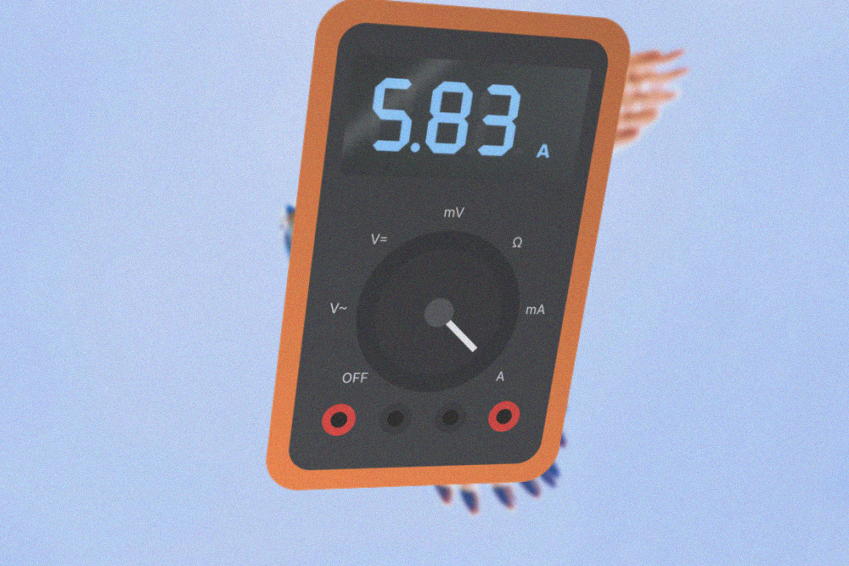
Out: 5.83A
